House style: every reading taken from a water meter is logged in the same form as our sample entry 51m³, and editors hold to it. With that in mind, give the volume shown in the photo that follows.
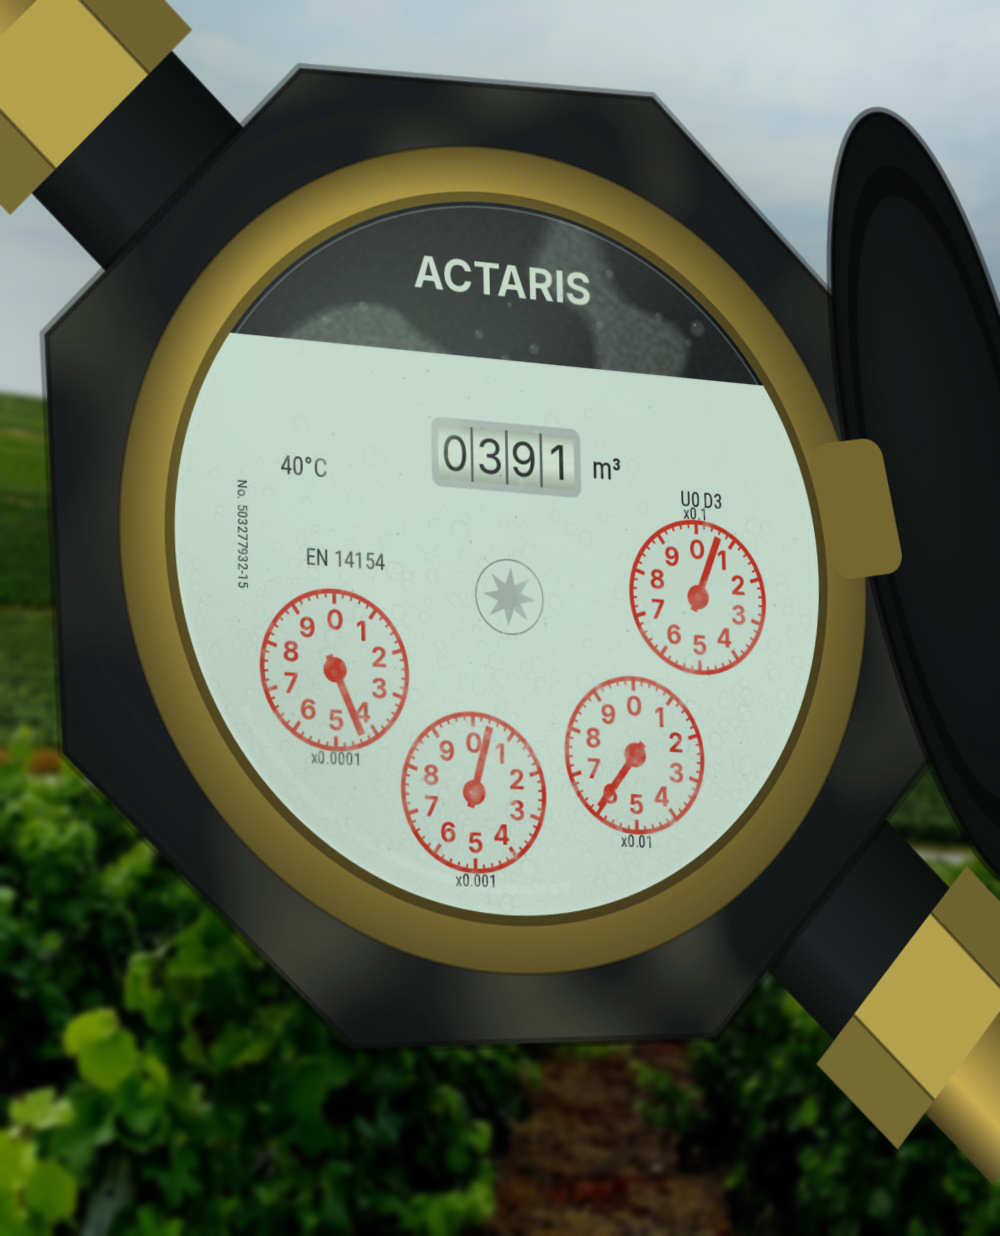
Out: 391.0604m³
